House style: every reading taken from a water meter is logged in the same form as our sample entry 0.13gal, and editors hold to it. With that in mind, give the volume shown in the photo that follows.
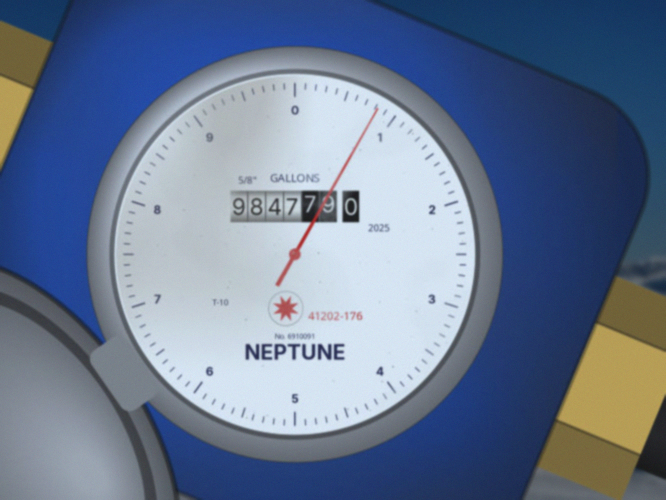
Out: 9847790.8gal
